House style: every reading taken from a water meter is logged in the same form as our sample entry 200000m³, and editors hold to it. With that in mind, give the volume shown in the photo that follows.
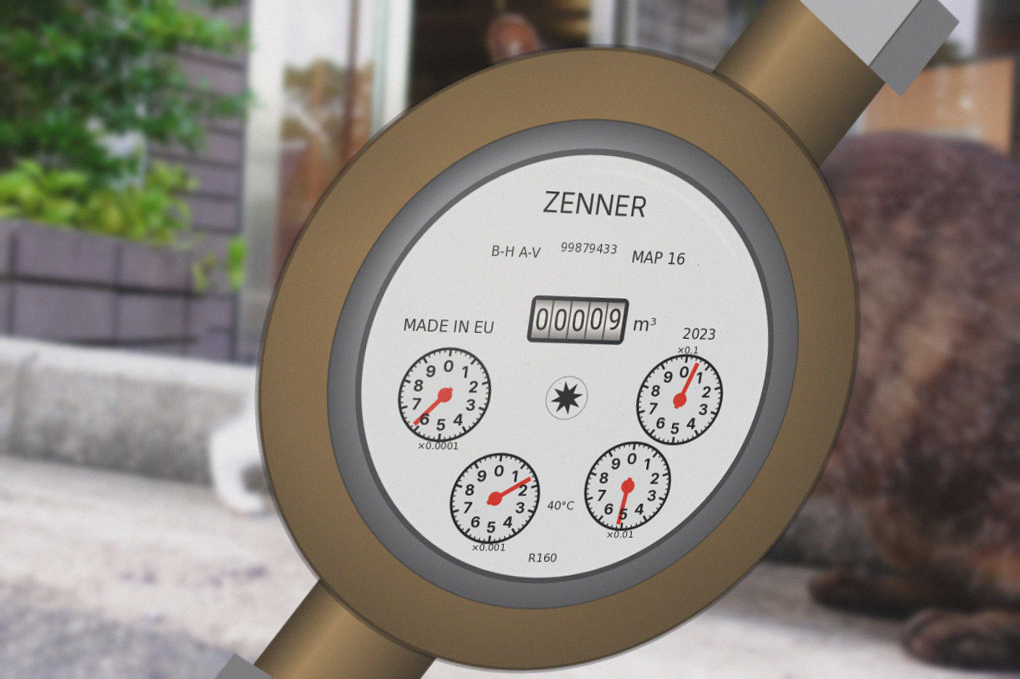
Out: 9.0516m³
